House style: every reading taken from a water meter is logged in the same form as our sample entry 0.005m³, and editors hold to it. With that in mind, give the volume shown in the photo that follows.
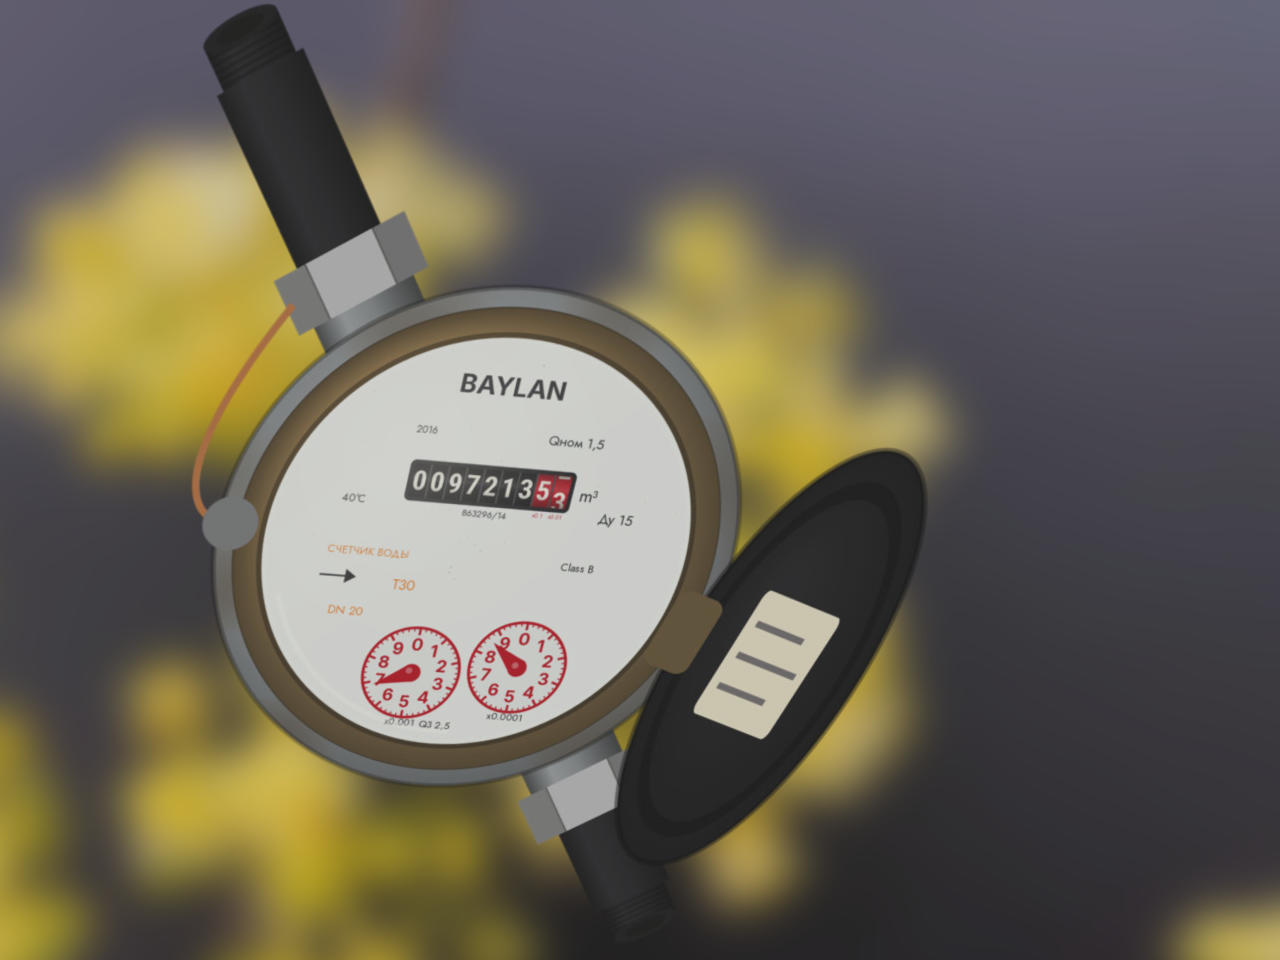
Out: 97213.5268m³
